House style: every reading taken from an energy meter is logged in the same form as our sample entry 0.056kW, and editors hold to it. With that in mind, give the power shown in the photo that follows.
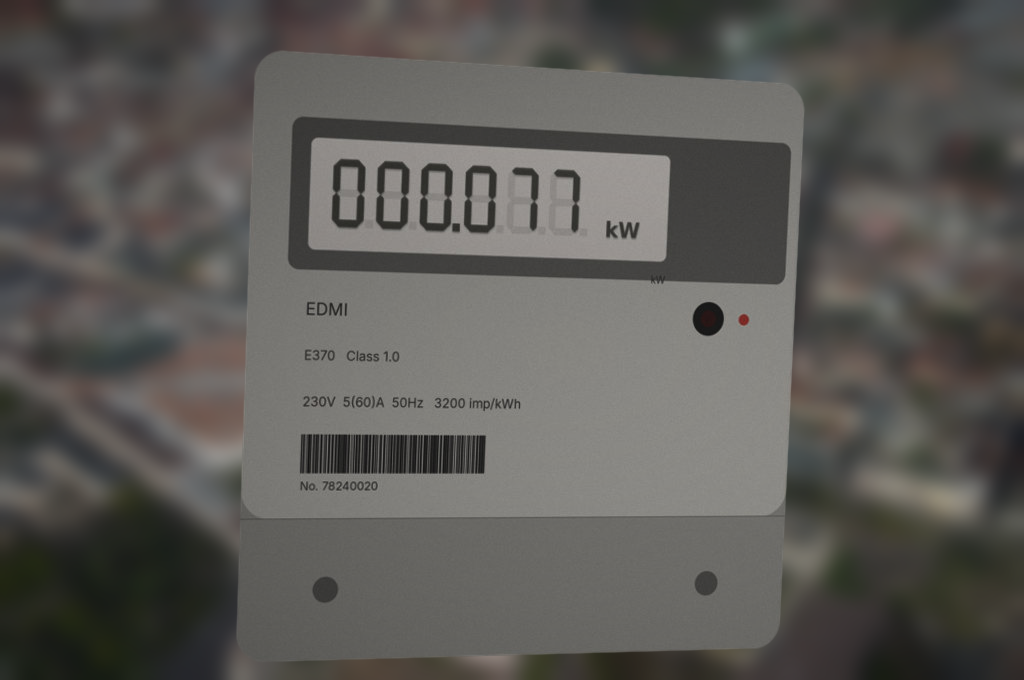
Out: 0.077kW
